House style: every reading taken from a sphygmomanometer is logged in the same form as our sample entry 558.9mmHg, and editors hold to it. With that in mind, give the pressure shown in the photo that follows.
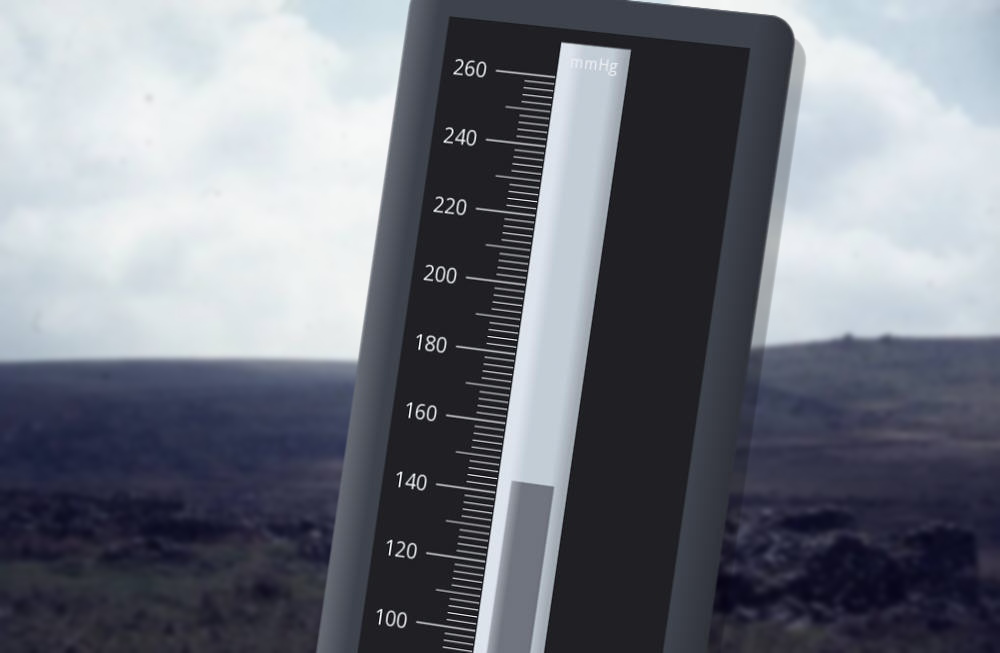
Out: 144mmHg
